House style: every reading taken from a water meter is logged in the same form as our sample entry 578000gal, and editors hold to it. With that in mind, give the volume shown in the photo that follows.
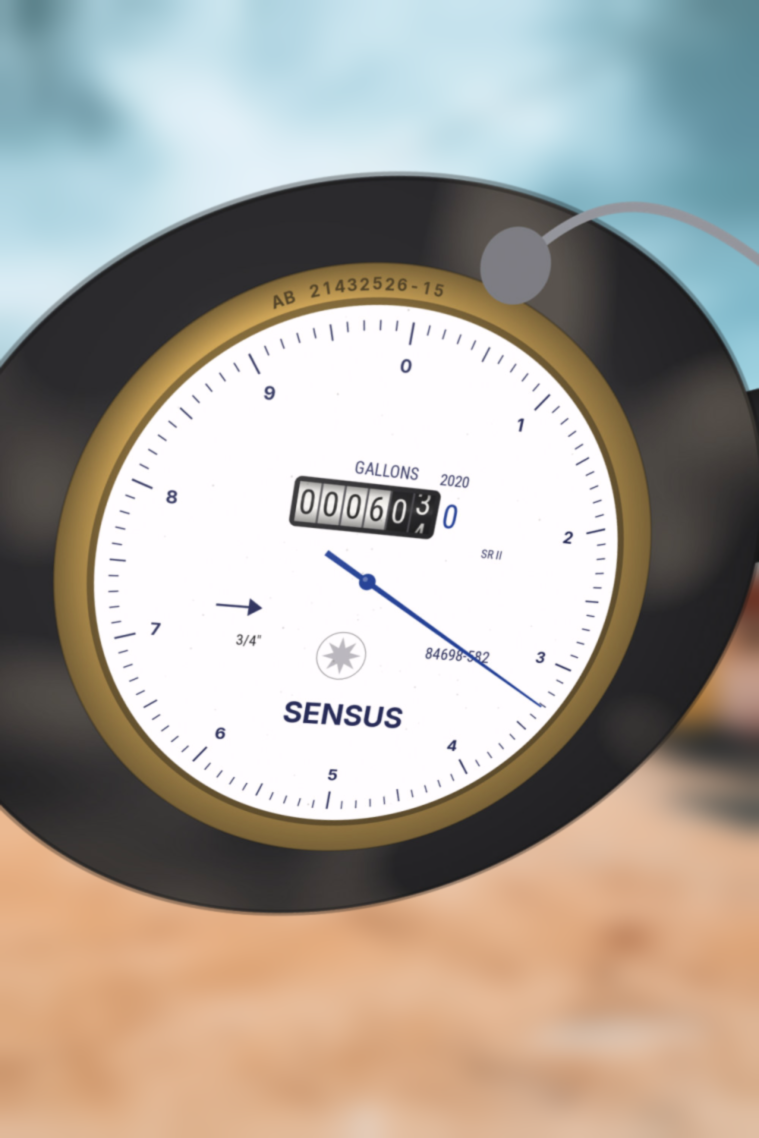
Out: 6033.3gal
